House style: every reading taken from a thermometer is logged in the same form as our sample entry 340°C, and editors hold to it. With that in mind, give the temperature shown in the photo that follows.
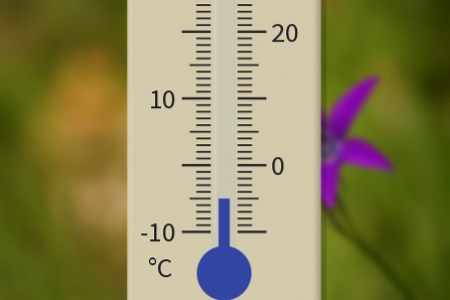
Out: -5°C
